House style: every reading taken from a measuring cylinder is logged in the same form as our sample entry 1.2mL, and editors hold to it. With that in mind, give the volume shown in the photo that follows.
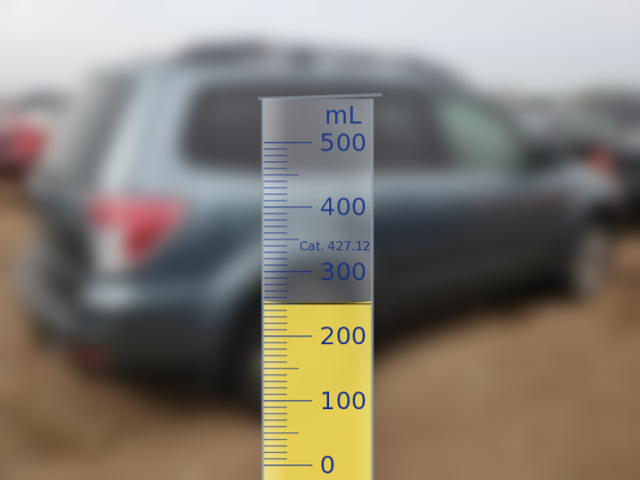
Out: 250mL
